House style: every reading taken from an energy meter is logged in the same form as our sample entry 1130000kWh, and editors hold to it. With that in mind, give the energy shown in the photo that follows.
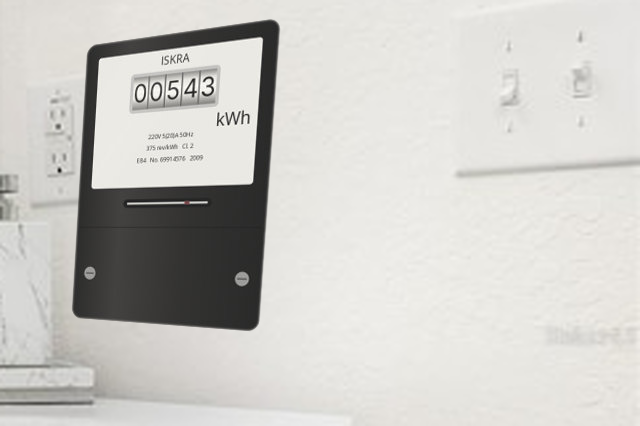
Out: 543kWh
